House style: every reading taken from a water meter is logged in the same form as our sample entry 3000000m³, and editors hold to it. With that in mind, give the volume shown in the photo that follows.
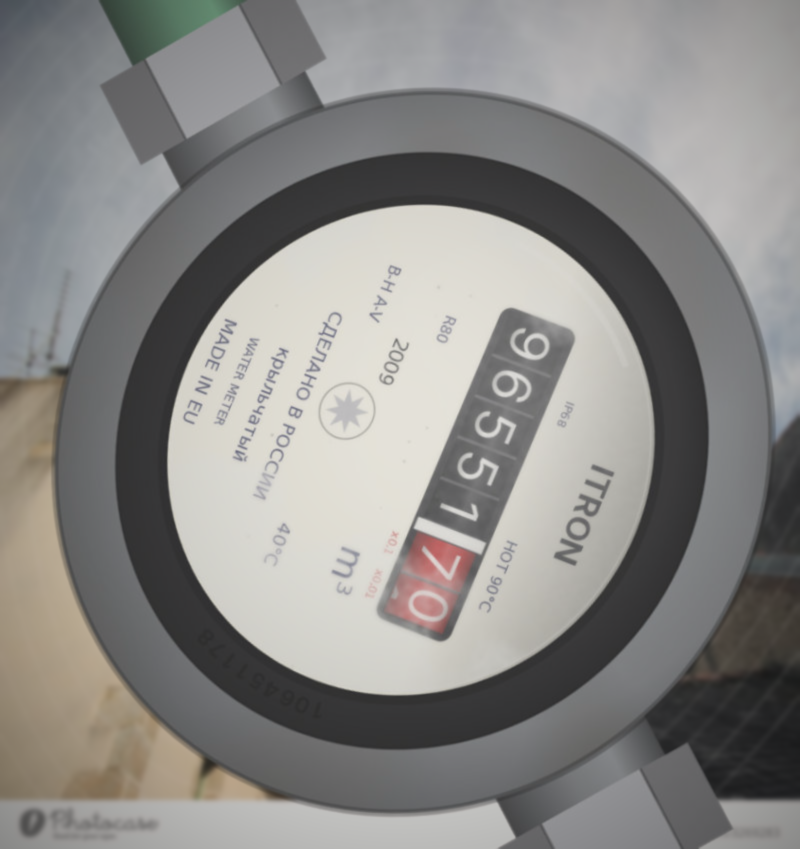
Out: 96551.70m³
